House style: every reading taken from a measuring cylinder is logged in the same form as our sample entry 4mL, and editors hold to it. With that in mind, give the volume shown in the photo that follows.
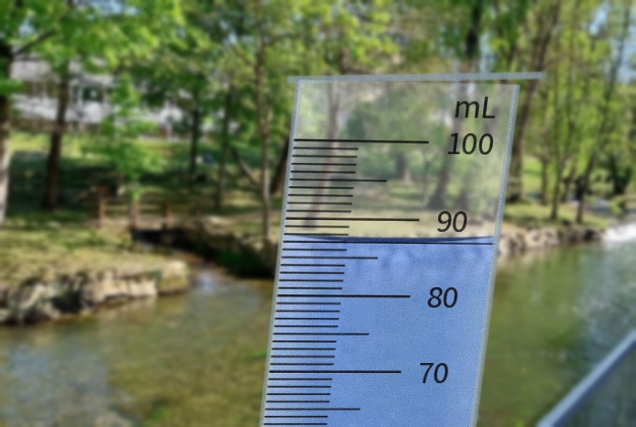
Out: 87mL
